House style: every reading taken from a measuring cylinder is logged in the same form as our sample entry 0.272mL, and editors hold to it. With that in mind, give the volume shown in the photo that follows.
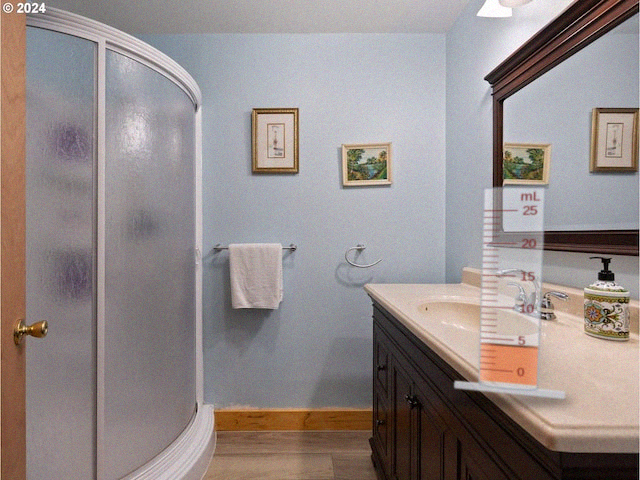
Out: 4mL
